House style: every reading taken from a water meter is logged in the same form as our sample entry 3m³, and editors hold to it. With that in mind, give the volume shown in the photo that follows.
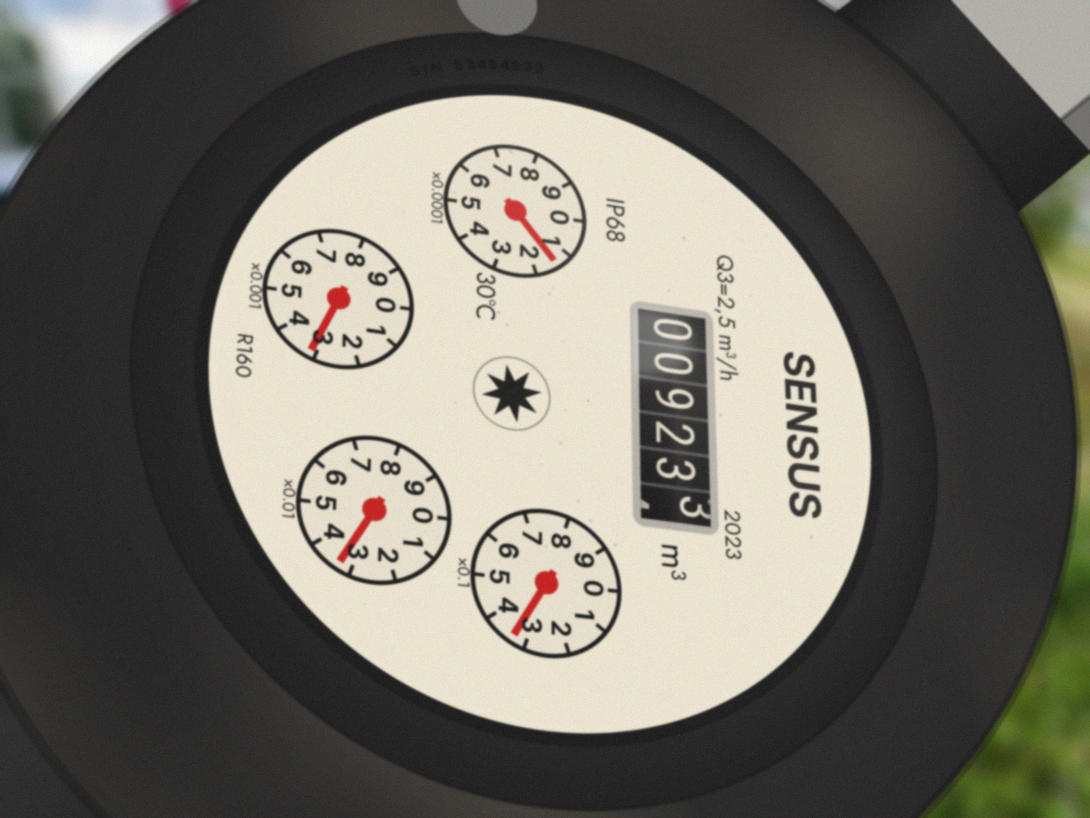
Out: 9233.3331m³
